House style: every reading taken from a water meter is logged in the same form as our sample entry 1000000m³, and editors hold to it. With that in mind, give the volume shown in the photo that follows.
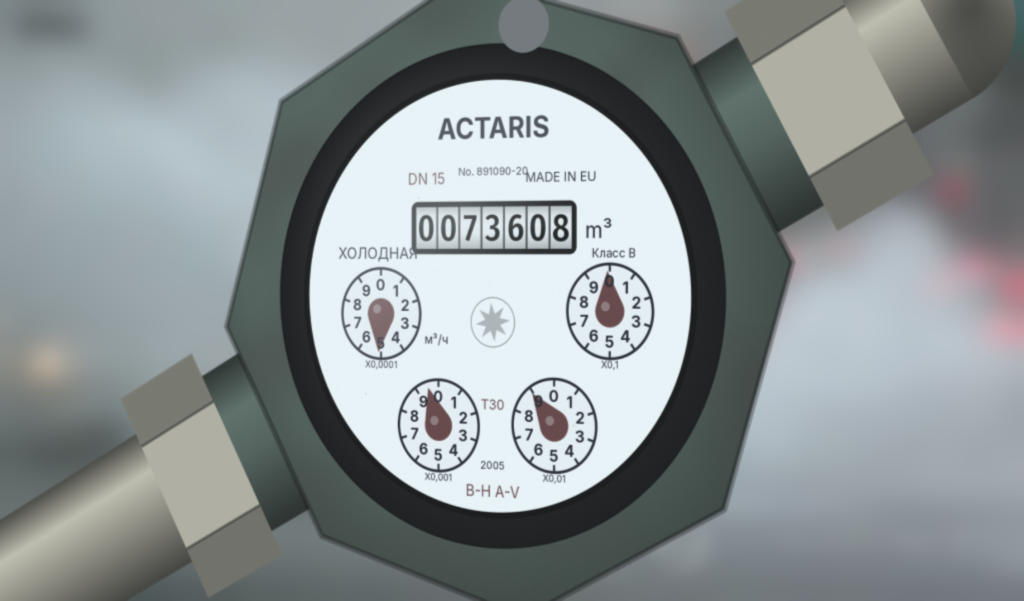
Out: 73607.9895m³
